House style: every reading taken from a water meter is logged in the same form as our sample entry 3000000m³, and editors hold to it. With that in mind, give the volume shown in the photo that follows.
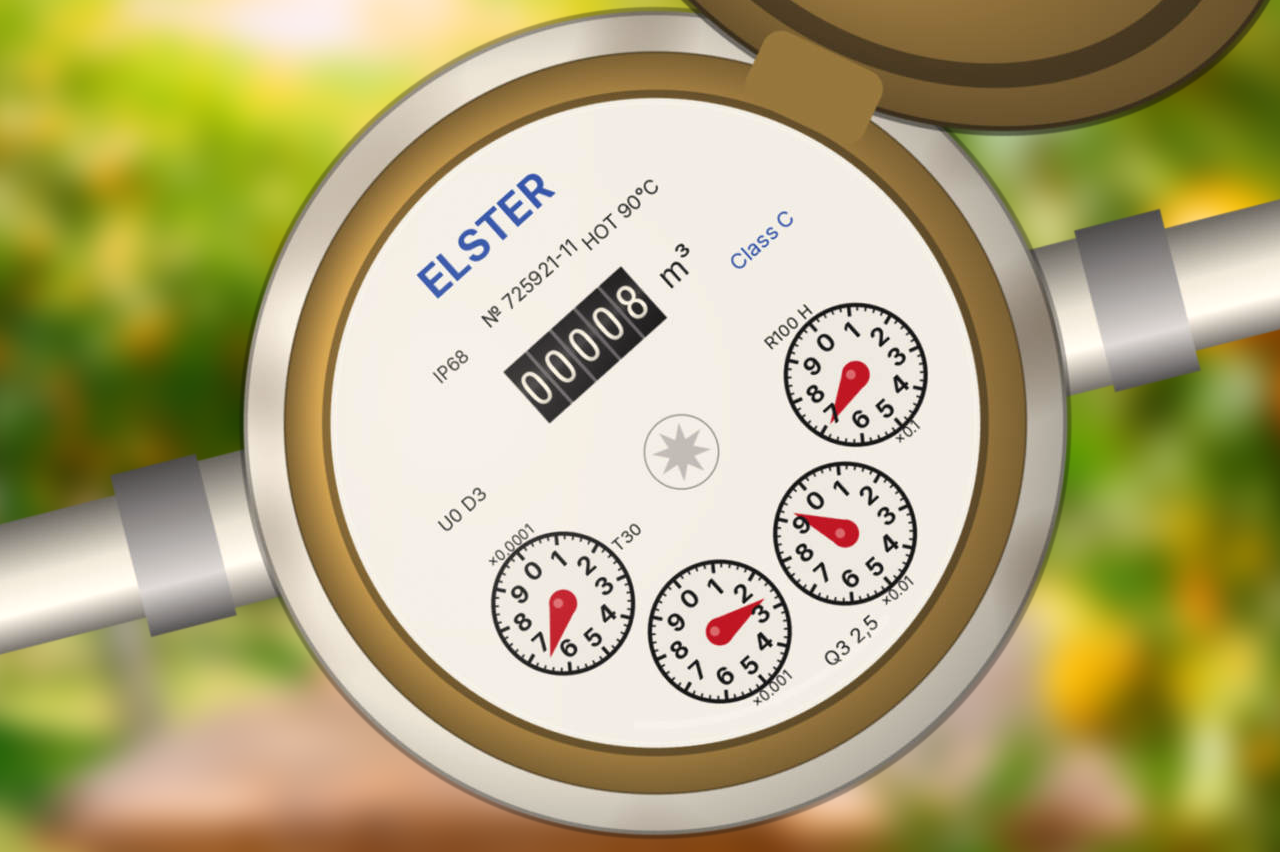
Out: 8.6926m³
